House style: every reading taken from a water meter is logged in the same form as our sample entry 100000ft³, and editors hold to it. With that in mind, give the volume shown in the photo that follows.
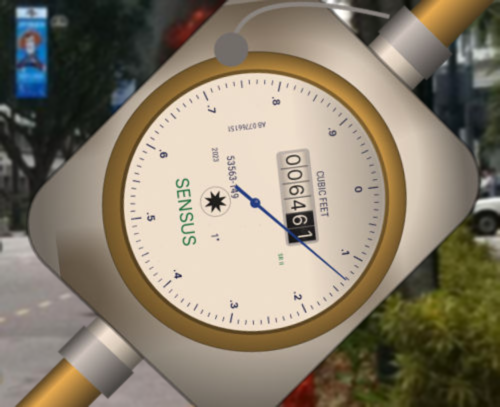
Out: 6461.13ft³
